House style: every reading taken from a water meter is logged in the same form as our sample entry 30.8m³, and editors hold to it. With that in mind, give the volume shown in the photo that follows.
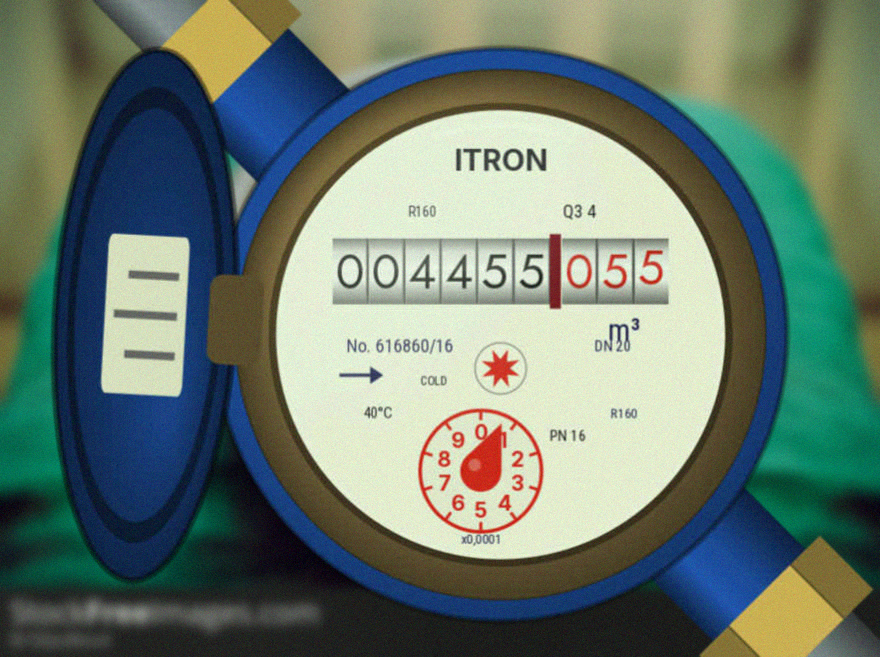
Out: 4455.0550m³
